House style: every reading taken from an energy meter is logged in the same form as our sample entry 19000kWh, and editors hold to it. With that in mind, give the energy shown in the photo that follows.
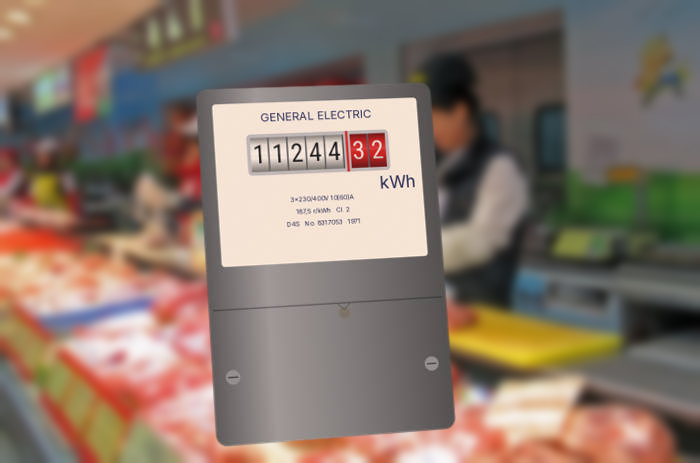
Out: 11244.32kWh
